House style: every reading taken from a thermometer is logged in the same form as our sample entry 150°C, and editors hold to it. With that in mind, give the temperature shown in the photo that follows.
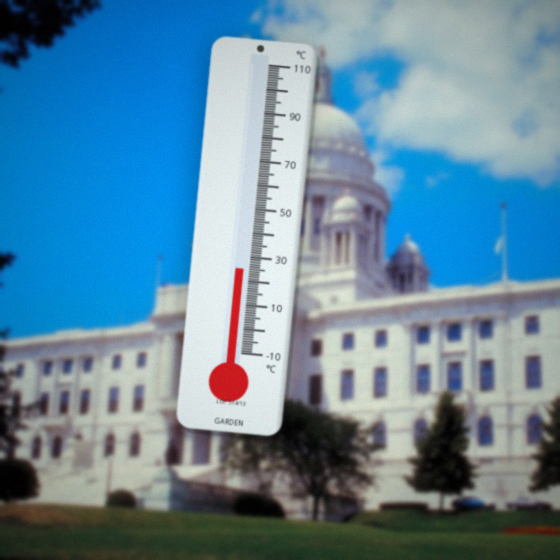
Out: 25°C
